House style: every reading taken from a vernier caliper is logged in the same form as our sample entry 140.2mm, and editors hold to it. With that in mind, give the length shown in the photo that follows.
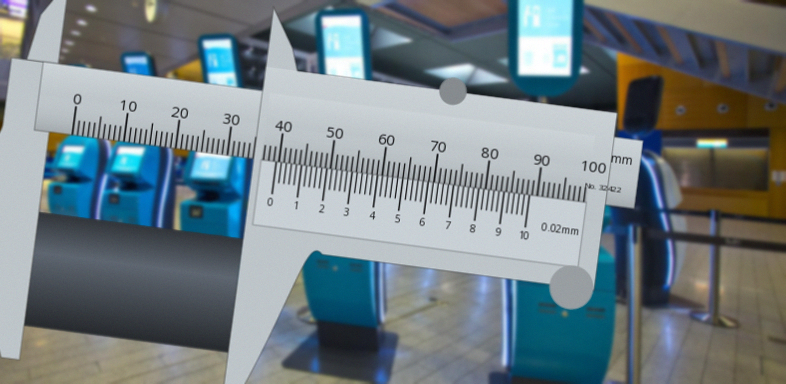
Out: 39.5mm
